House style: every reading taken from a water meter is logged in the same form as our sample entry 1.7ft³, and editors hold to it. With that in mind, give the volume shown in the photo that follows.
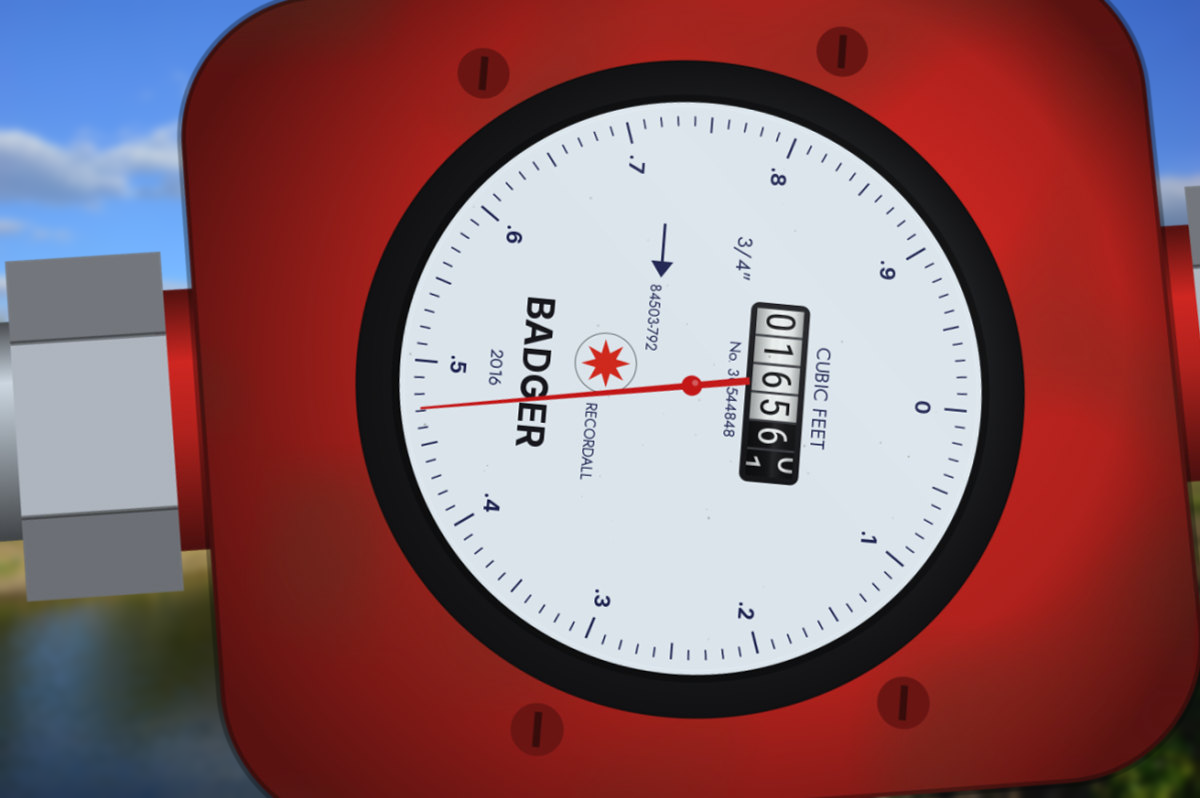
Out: 16560.47ft³
